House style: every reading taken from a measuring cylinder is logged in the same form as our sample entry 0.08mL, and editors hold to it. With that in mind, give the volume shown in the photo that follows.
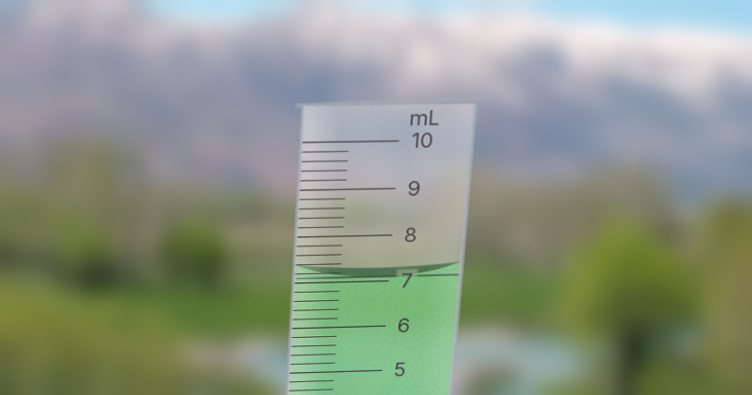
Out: 7.1mL
